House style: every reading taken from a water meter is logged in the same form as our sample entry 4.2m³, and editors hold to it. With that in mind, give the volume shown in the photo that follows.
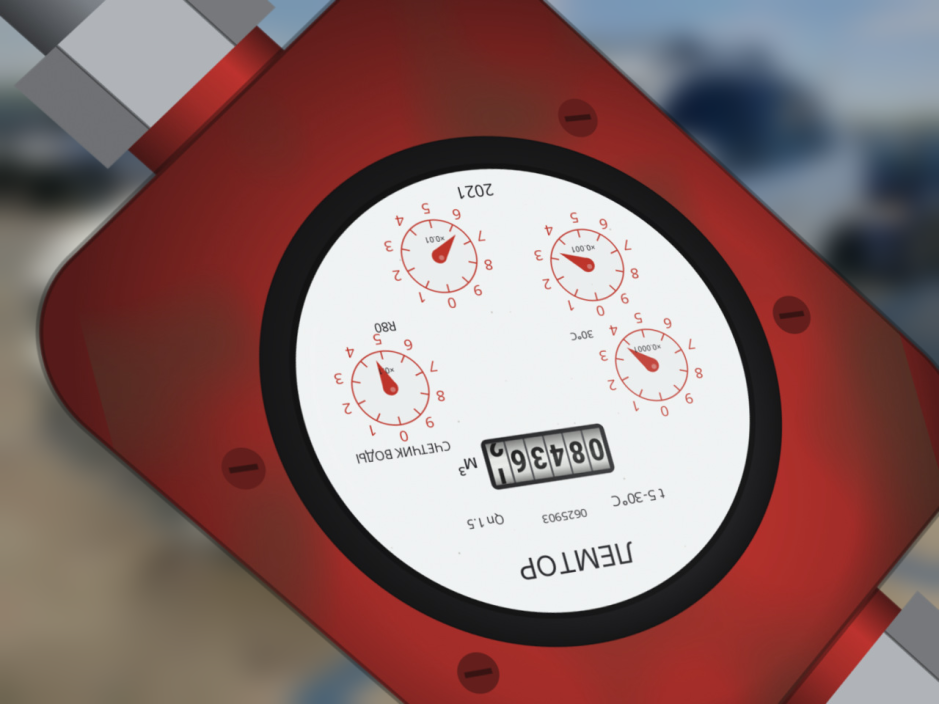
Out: 84361.4633m³
